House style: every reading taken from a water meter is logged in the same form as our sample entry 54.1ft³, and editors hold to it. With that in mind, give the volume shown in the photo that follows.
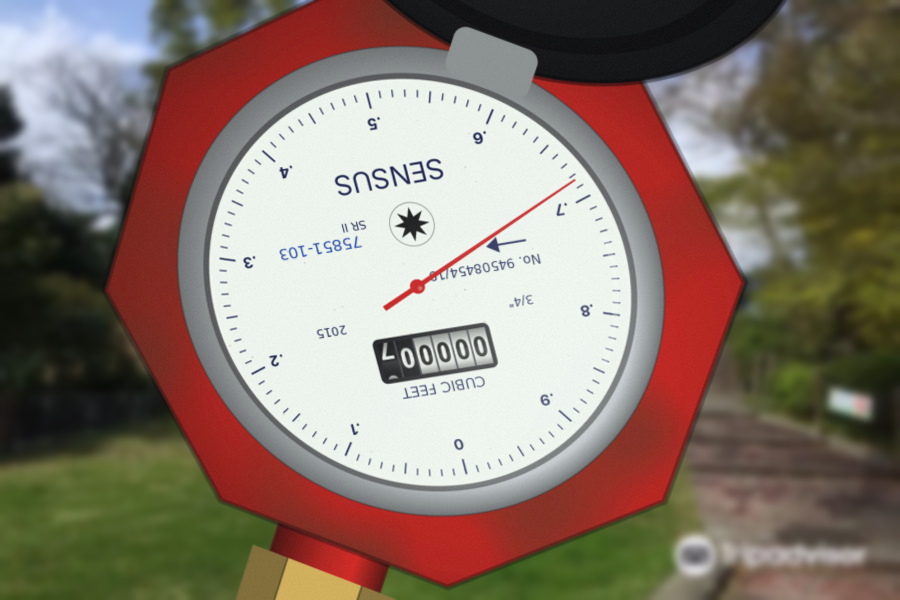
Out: 6.68ft³
